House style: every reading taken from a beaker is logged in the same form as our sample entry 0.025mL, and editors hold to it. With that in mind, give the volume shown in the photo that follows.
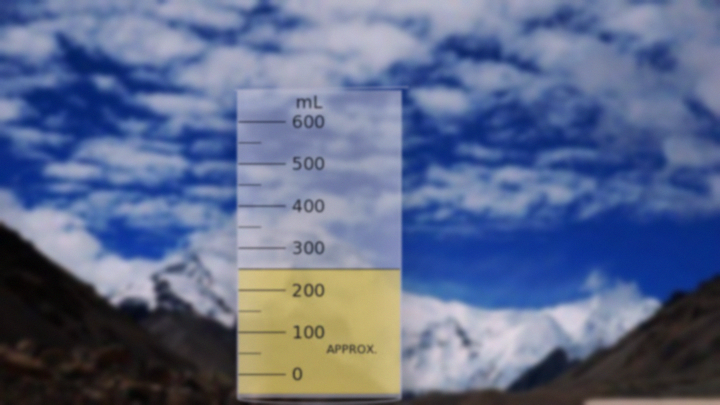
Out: 250mL
